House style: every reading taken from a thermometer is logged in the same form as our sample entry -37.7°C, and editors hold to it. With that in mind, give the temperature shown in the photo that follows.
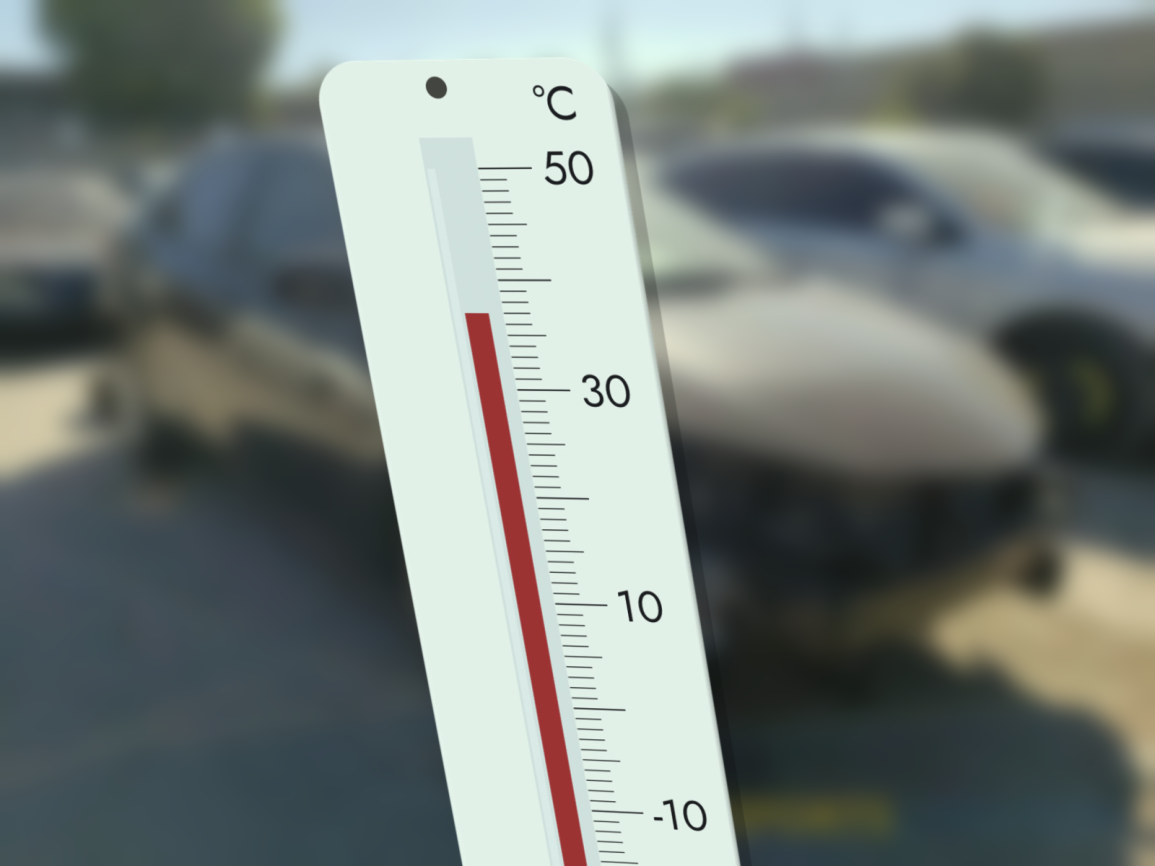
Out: 37°C
